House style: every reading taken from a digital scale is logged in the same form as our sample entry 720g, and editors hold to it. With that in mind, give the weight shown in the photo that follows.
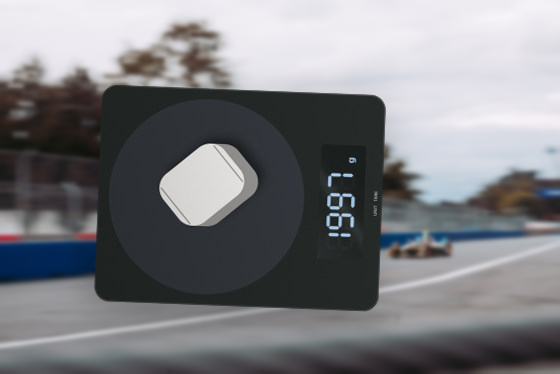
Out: 1997g
